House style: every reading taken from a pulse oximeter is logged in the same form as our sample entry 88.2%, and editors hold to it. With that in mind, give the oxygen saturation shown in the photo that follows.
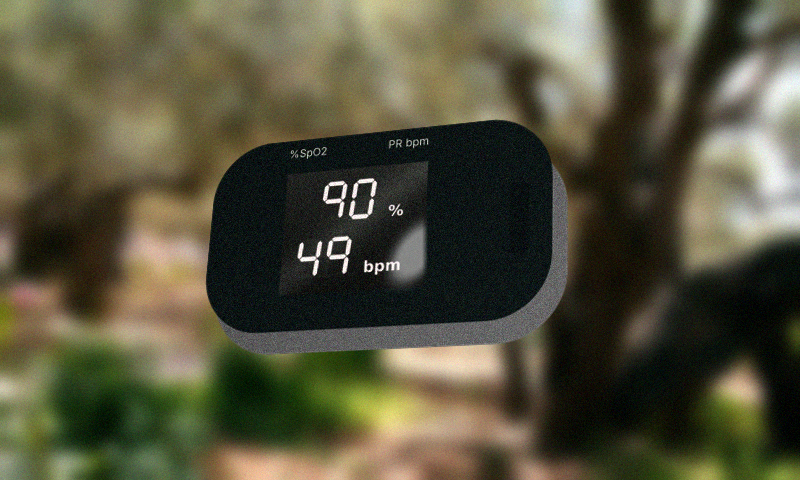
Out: 90%
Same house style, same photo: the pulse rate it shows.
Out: 49bpm
